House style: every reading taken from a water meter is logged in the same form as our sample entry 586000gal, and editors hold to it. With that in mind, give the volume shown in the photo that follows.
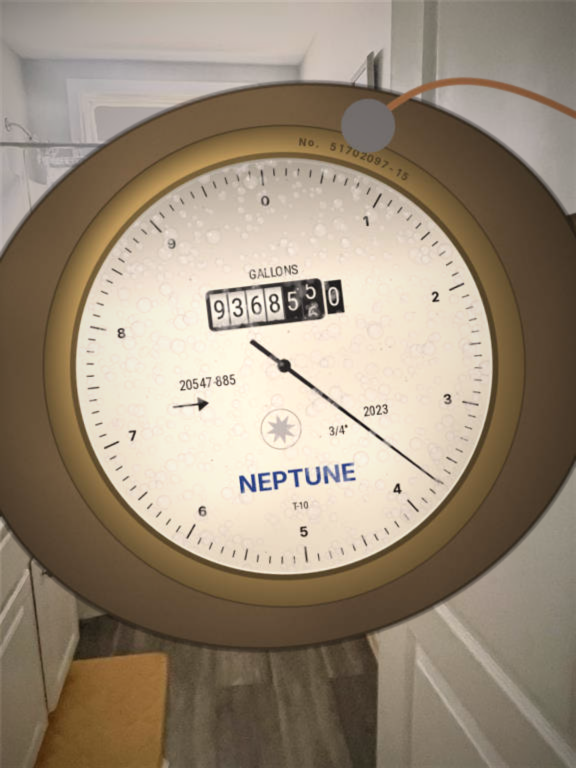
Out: 9368553.7gal
